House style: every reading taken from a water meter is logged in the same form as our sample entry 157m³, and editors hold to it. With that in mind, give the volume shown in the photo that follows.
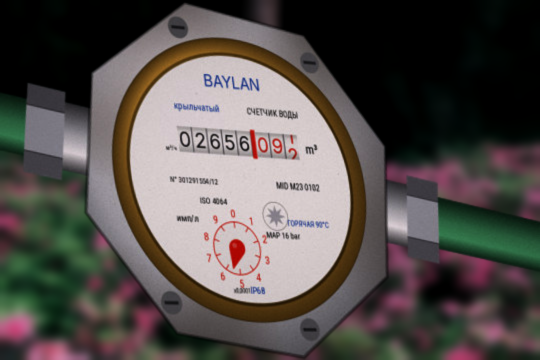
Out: 2656.0915m³
